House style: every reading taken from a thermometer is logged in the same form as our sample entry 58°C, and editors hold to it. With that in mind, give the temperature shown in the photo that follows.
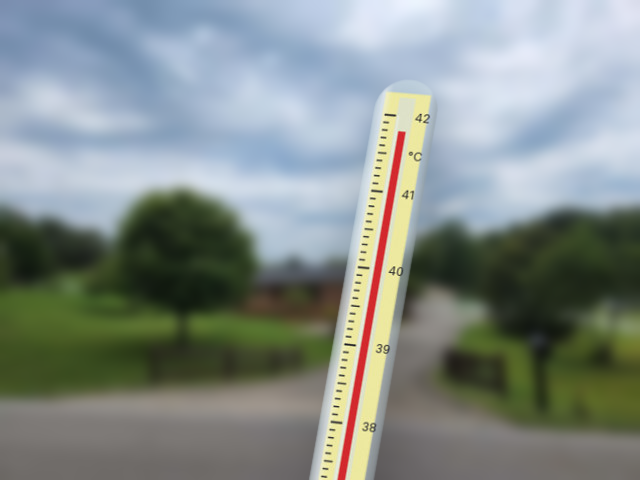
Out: 41.8°C
